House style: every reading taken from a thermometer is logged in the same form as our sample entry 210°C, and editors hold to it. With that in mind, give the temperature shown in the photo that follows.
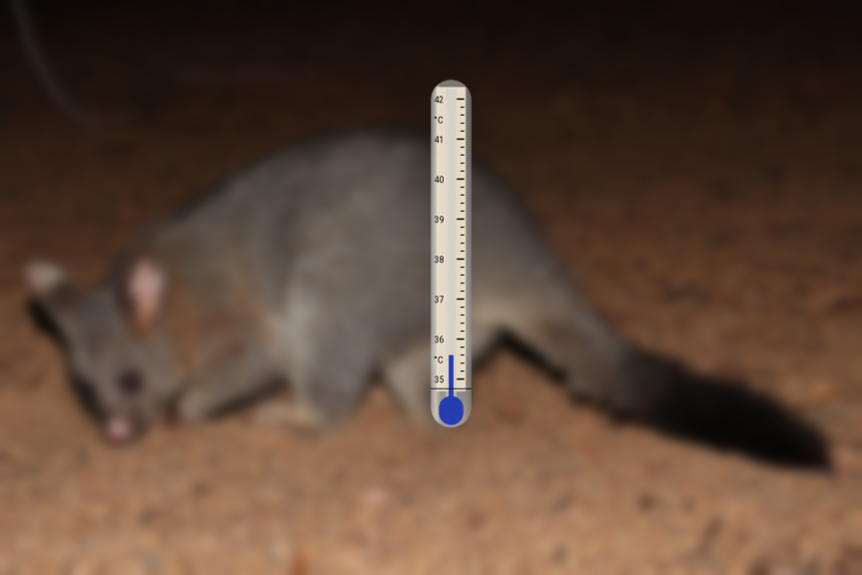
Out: 35.6°C
